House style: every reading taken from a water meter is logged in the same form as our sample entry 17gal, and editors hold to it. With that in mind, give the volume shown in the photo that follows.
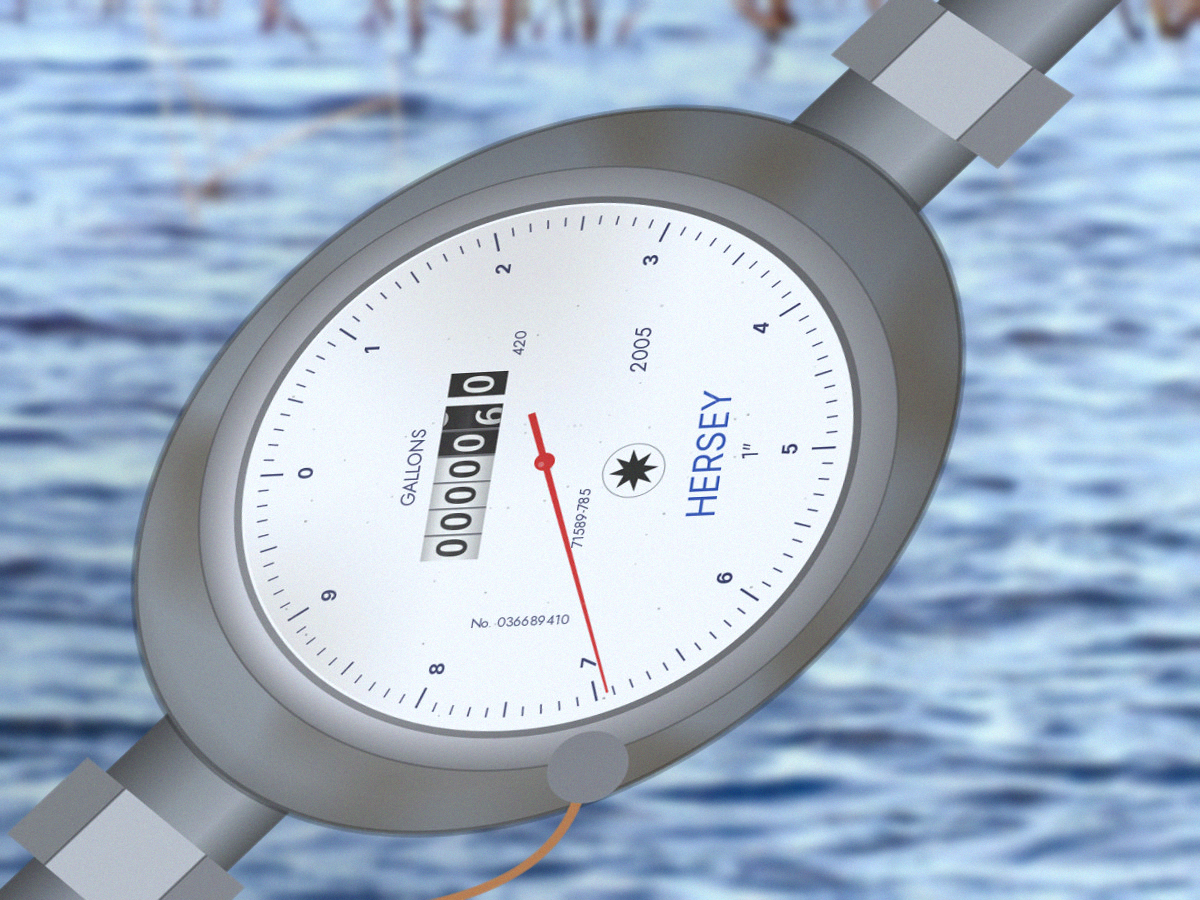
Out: 56.9gal
